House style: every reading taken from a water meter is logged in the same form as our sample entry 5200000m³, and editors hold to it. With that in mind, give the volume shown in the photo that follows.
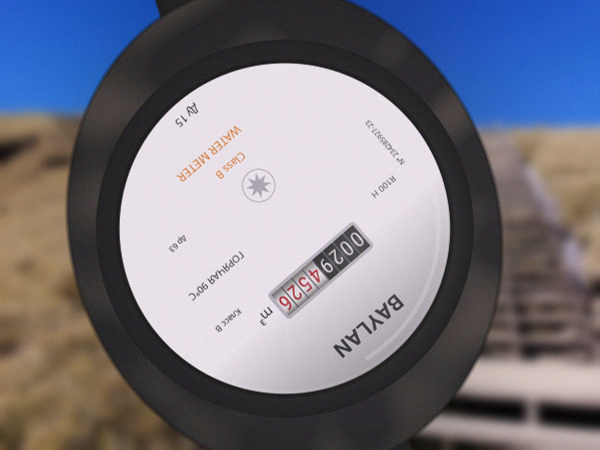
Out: 29.4526m³
